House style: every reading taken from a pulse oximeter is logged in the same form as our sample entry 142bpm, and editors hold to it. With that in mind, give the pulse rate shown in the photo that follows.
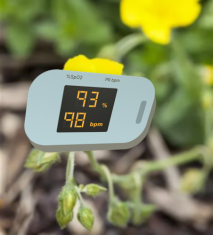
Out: 98bpm
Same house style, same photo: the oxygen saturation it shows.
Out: 93%
